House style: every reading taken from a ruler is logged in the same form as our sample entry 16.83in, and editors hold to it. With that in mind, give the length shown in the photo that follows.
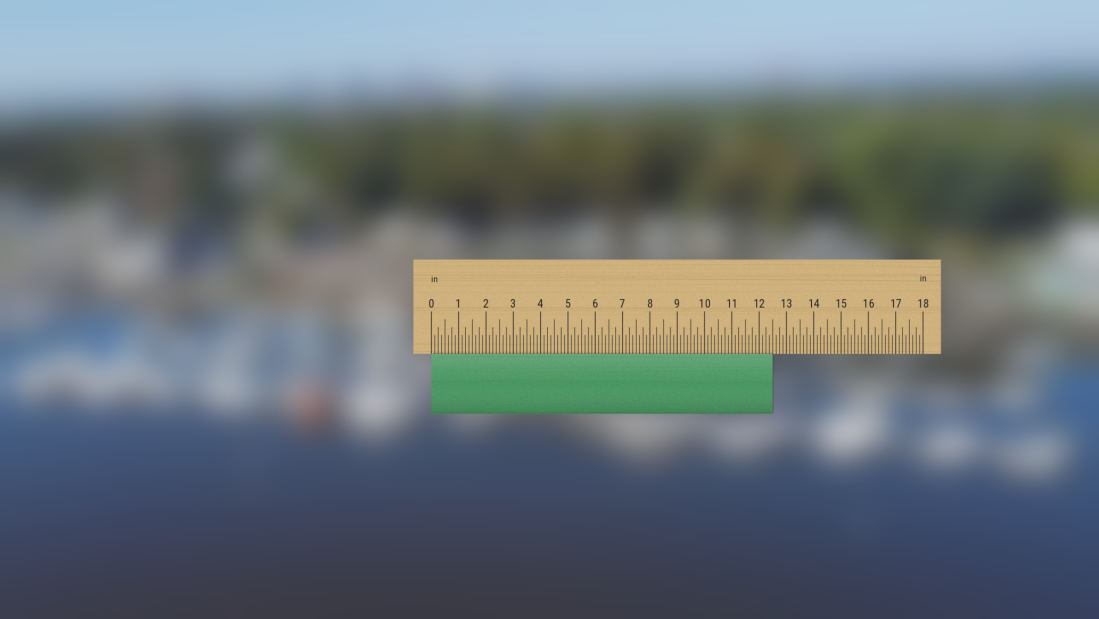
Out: 12.5in
